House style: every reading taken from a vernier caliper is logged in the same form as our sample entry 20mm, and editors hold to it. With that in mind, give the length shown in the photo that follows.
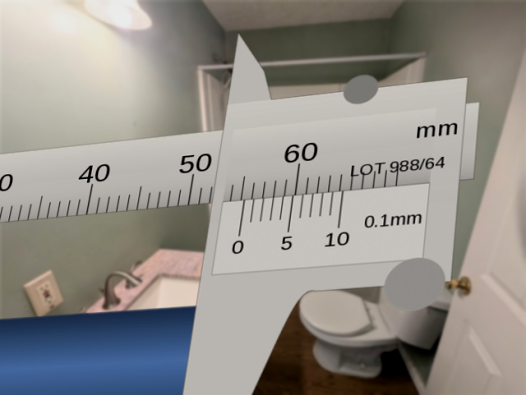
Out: 55.3mm
